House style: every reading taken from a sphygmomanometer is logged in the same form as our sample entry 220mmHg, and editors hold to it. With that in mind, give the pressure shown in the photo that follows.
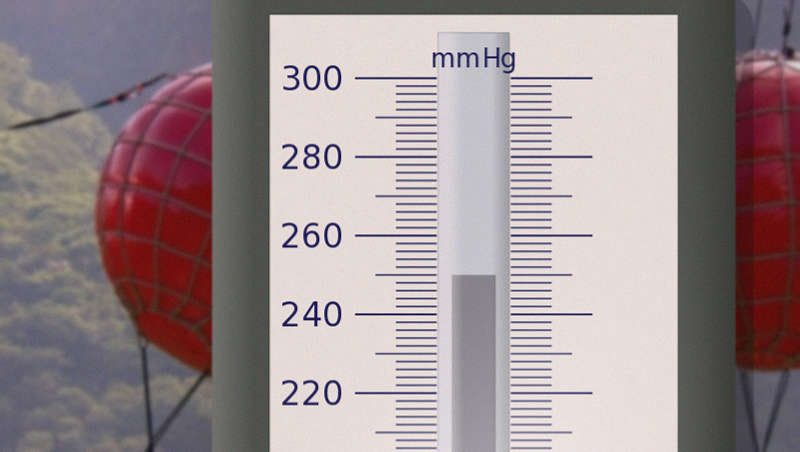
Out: 250mmHg
